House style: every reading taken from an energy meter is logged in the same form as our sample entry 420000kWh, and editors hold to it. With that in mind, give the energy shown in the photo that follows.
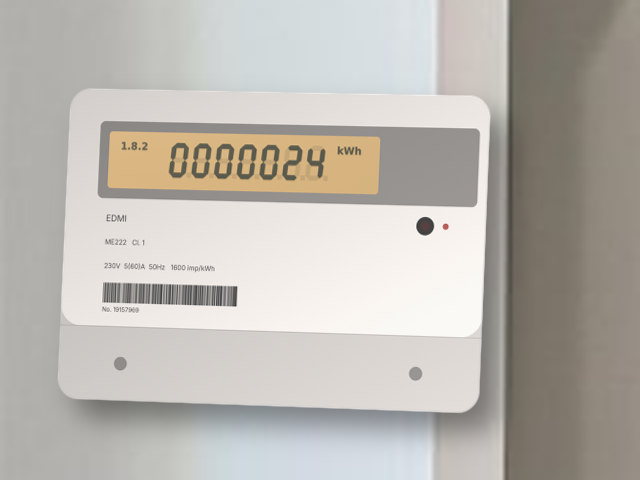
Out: 24kWh
